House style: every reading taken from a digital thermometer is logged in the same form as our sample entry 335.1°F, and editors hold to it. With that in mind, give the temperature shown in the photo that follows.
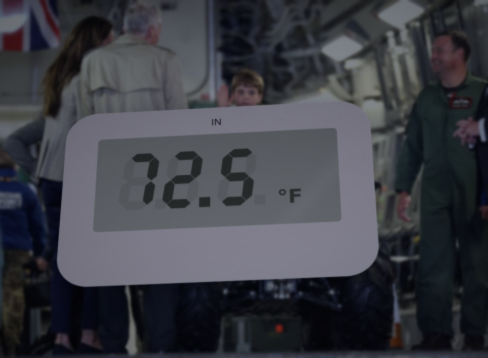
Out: 72.5°F
